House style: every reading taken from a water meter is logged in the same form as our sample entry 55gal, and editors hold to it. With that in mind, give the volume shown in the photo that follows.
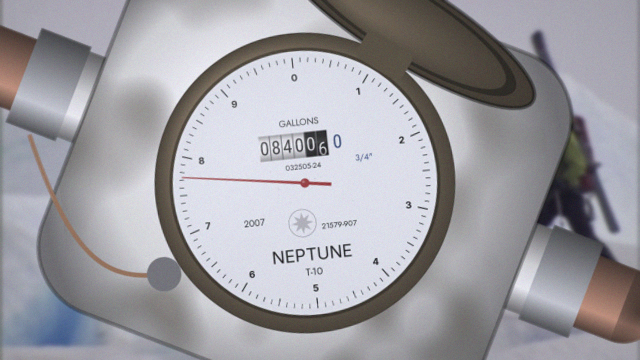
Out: 840057.7gal
